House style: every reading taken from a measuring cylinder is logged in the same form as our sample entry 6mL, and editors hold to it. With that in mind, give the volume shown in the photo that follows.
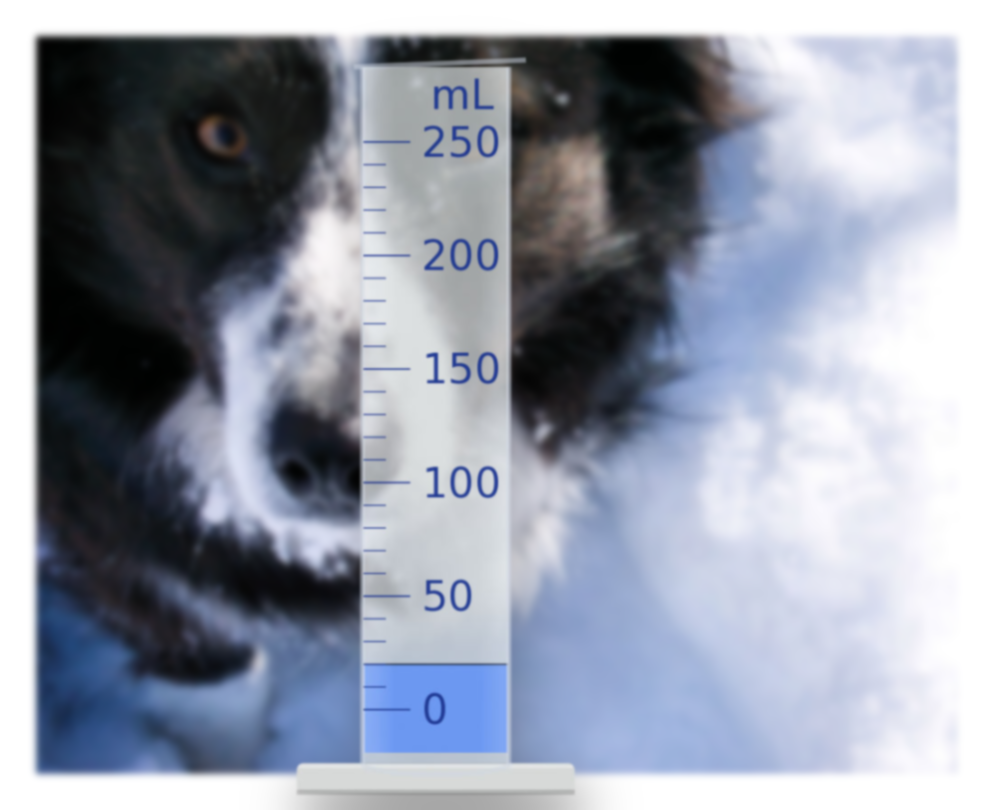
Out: 20mL
